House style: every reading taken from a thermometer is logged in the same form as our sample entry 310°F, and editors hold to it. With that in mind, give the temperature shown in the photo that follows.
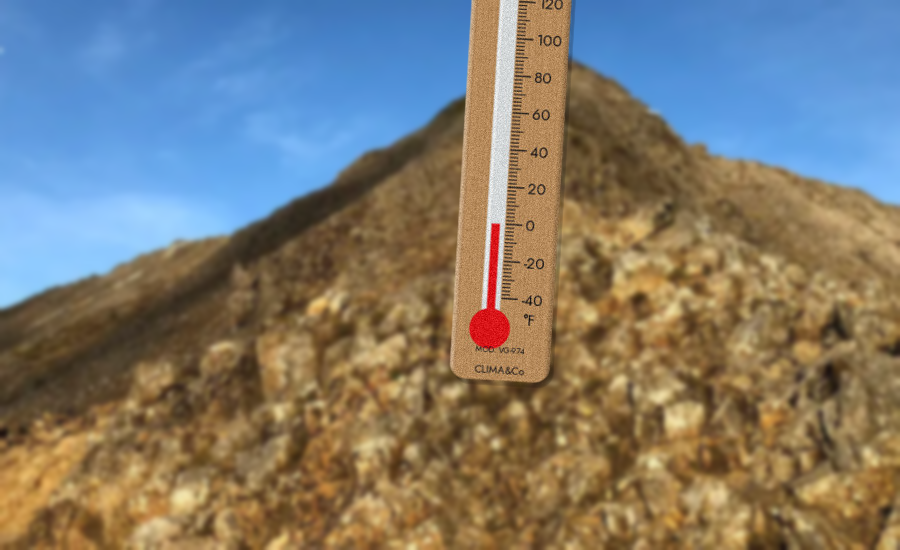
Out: 0°F
